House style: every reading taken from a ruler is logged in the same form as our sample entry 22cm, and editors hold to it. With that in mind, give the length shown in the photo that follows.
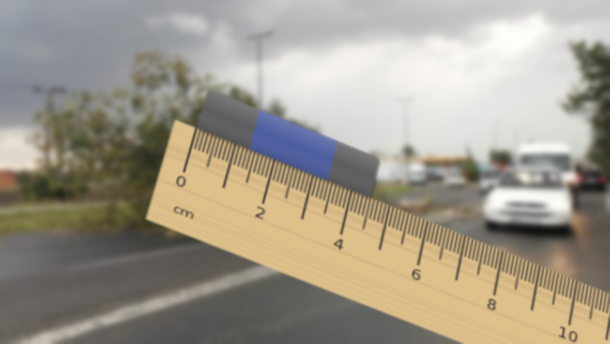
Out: 4.5cm
